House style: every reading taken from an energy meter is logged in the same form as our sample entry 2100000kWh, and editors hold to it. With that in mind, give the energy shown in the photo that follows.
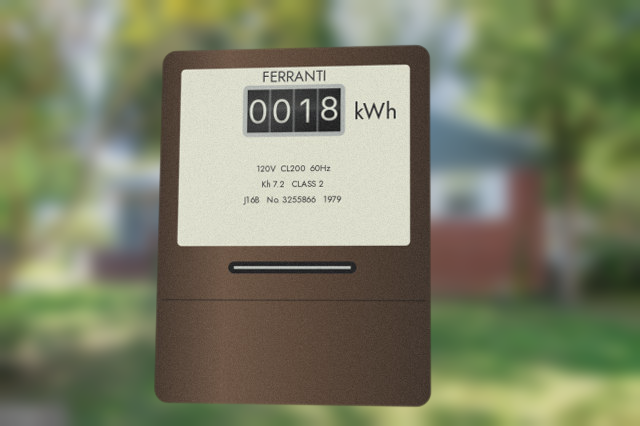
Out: 18kWh
